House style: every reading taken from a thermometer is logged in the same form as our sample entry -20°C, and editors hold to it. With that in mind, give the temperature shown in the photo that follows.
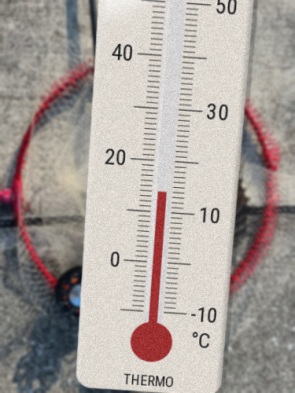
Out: 14°C
